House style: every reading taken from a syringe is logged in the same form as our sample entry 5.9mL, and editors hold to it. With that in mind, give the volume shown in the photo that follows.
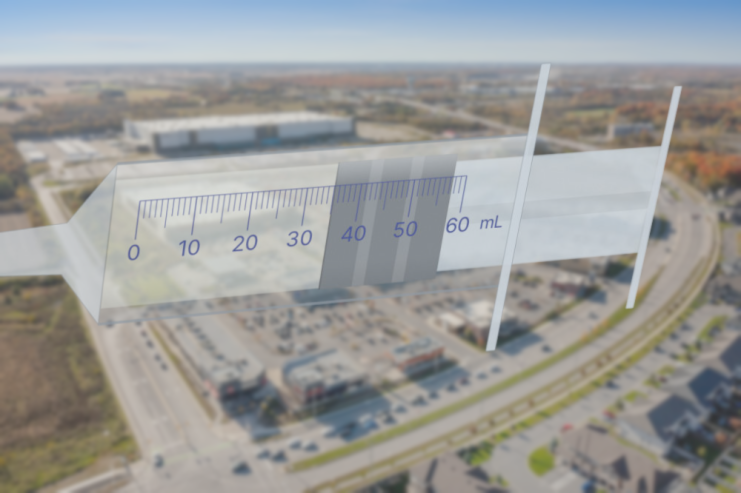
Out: 35mL
